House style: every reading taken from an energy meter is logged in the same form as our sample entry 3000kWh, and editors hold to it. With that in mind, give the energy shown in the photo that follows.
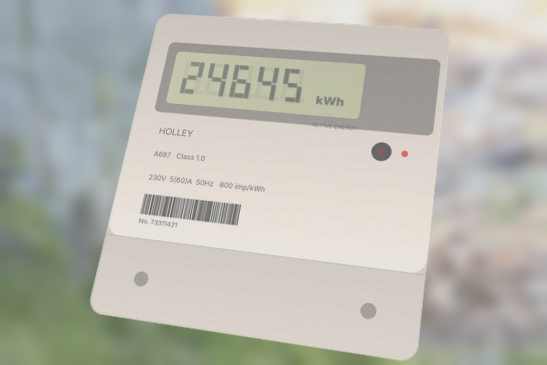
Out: 24645kWh
